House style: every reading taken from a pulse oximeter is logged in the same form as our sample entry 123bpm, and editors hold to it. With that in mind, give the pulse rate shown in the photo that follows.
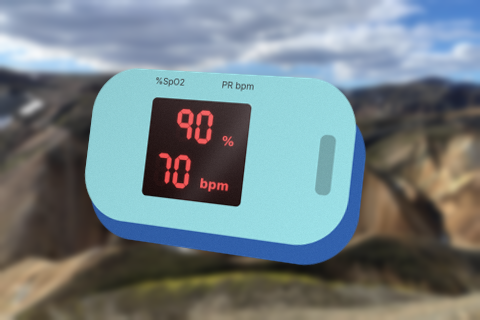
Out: 70bpm
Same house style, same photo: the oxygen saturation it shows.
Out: 90%
